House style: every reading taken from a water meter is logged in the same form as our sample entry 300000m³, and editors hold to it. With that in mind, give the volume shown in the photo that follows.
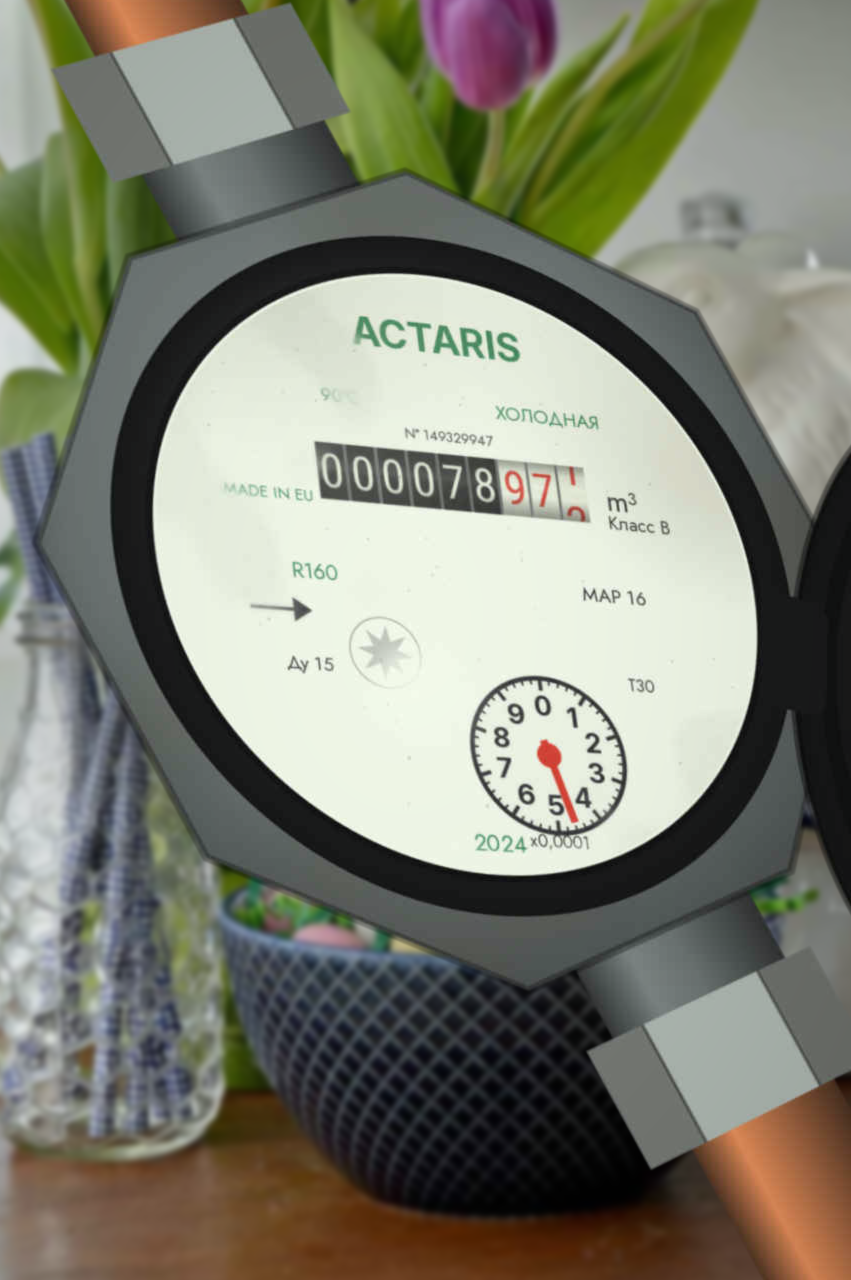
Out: 78.9714m³
